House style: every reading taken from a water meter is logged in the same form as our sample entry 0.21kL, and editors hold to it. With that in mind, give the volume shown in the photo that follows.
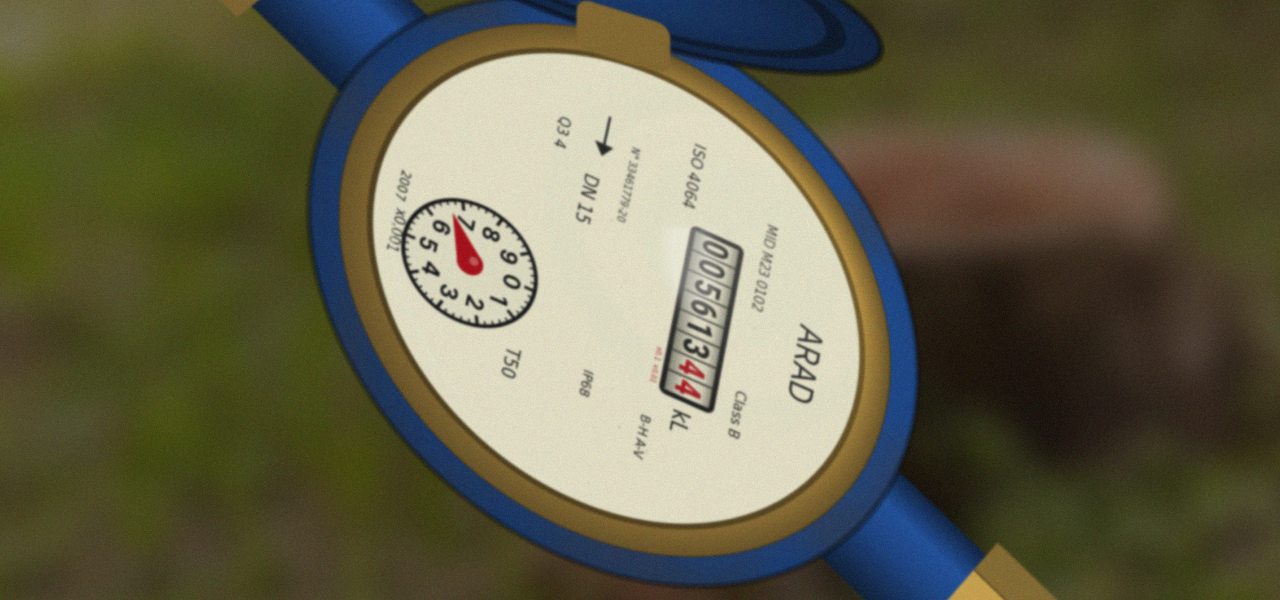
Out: 5613.446kL
